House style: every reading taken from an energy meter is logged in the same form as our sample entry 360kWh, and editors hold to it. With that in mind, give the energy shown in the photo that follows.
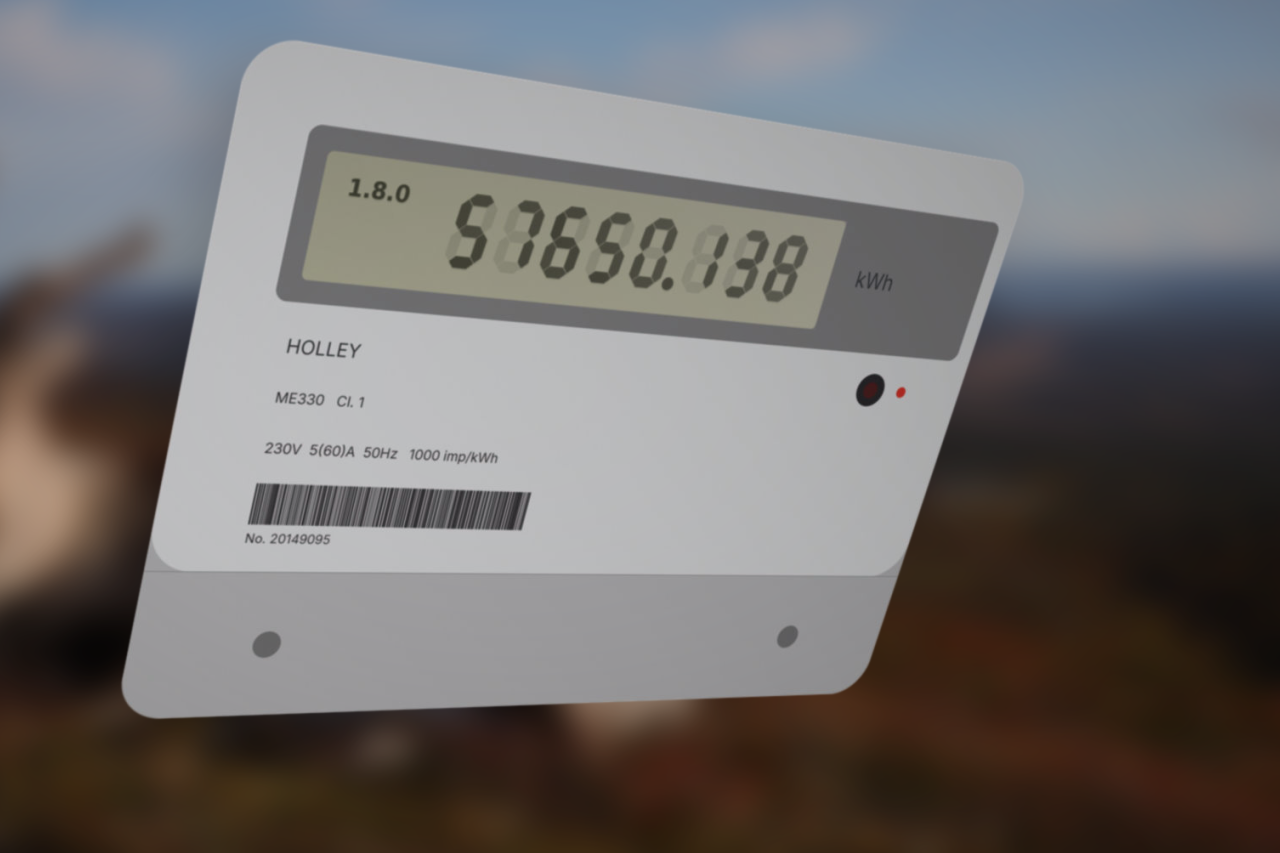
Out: 57650.138kWh
